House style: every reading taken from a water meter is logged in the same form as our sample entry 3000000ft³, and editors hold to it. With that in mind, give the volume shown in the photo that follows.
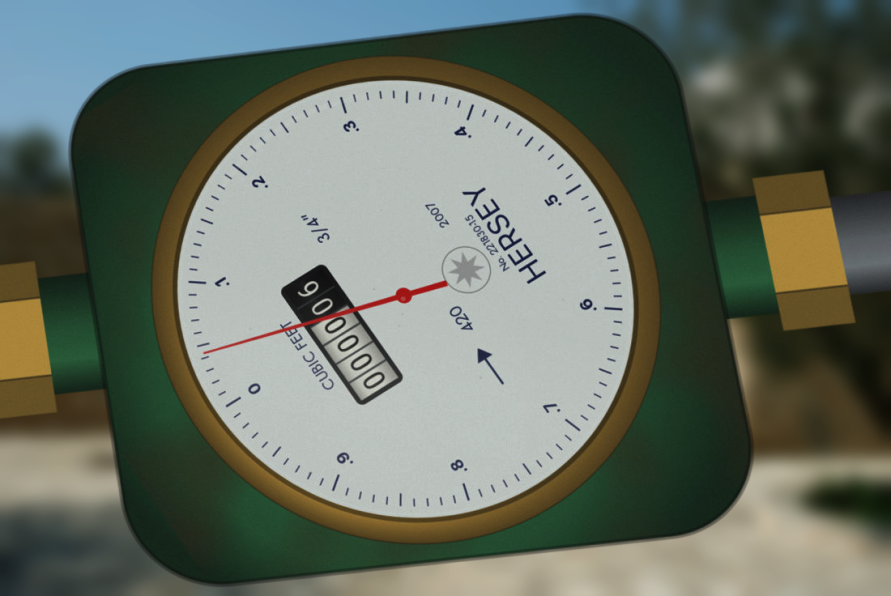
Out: 6.04ft³
